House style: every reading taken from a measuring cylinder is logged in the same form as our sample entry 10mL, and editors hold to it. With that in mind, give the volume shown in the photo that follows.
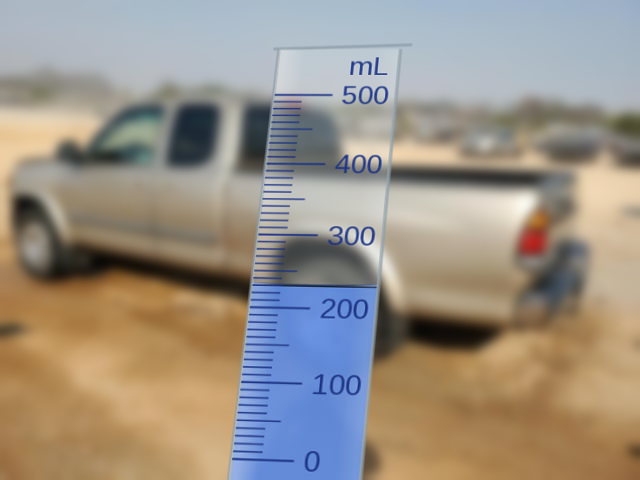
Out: 230mL
